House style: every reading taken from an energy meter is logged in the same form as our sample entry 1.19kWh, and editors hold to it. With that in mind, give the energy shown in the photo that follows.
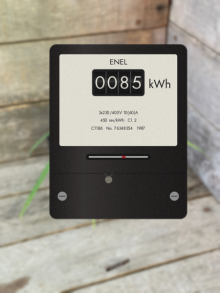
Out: 85kWh
